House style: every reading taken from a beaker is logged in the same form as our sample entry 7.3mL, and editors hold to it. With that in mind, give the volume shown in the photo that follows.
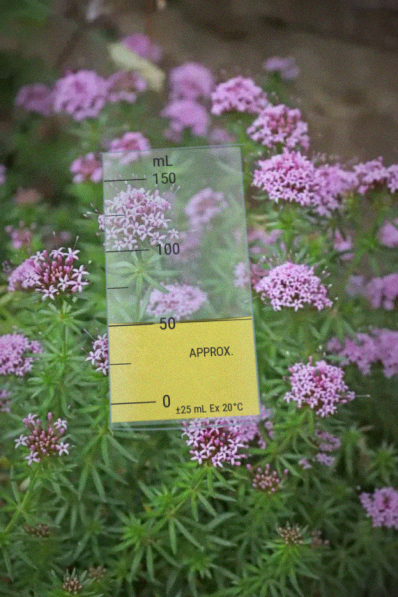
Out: 50mL
